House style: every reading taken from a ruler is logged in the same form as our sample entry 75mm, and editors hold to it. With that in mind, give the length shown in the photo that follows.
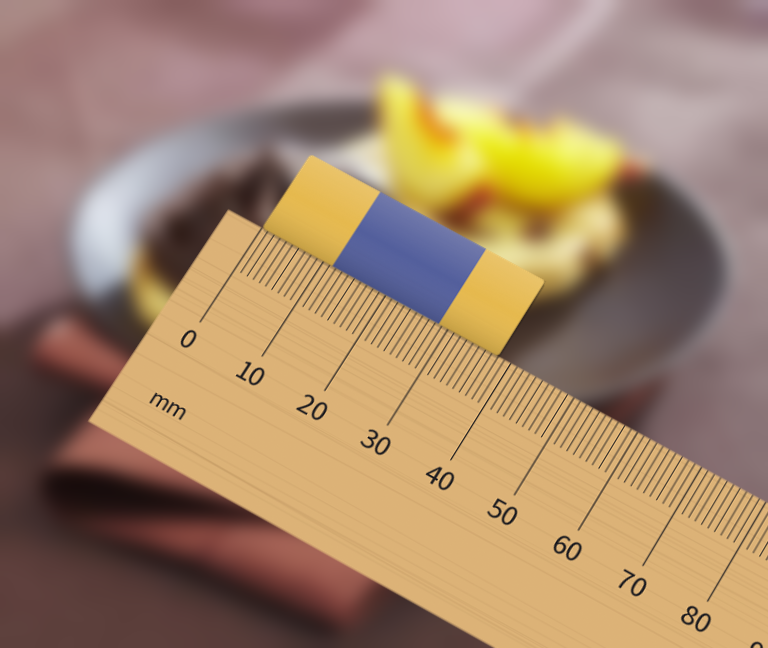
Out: 38mm
